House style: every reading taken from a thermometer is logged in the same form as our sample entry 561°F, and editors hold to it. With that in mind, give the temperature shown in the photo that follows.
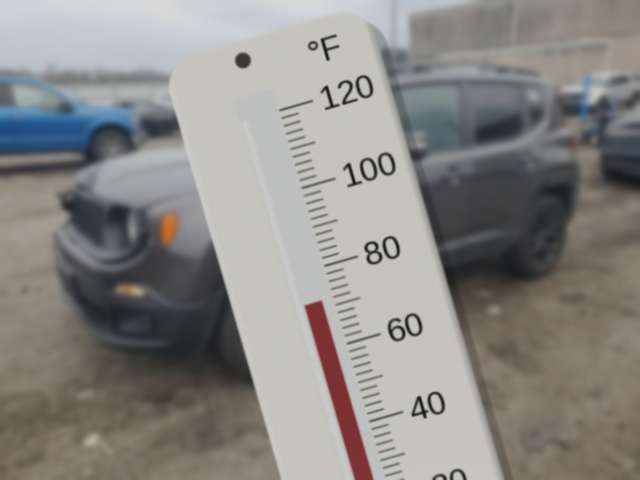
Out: 72°F
